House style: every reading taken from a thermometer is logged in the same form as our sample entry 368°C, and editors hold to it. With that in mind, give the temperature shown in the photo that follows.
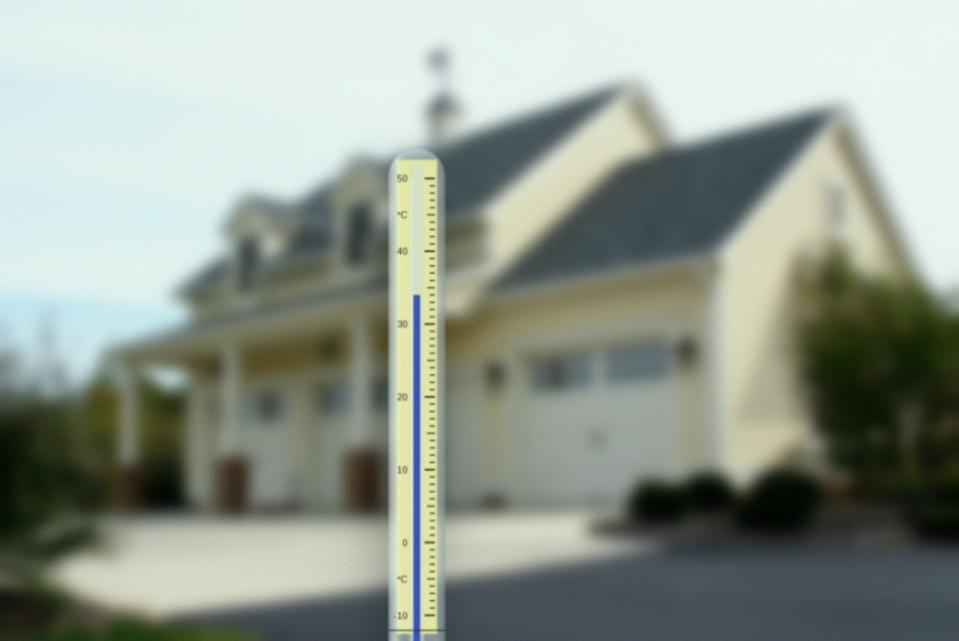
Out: 34°C
